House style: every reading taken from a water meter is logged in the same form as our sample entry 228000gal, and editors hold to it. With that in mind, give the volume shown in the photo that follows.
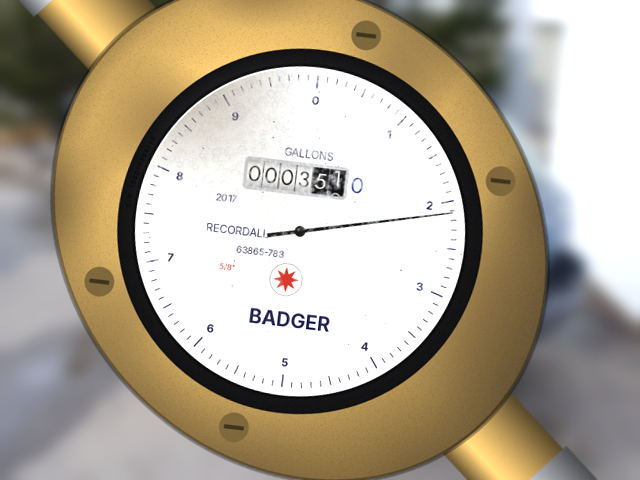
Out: 3512.1gal
